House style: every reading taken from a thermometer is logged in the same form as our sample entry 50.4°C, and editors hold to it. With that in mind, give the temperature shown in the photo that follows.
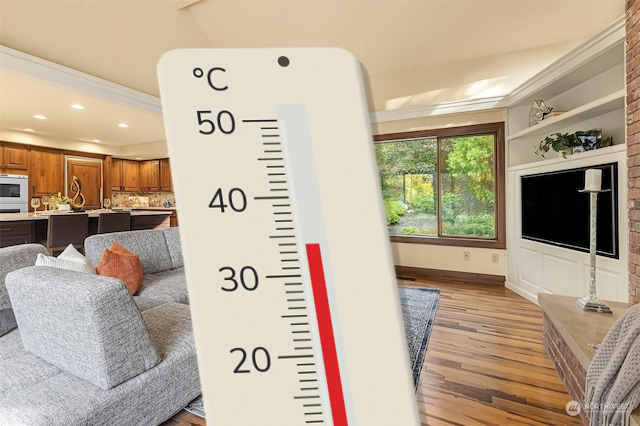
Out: 34°C
